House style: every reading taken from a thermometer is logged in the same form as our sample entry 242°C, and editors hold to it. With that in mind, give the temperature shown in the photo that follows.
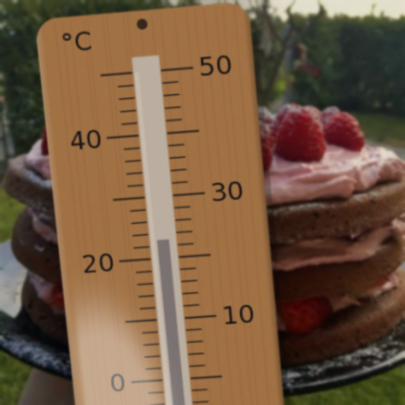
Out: 23°C
